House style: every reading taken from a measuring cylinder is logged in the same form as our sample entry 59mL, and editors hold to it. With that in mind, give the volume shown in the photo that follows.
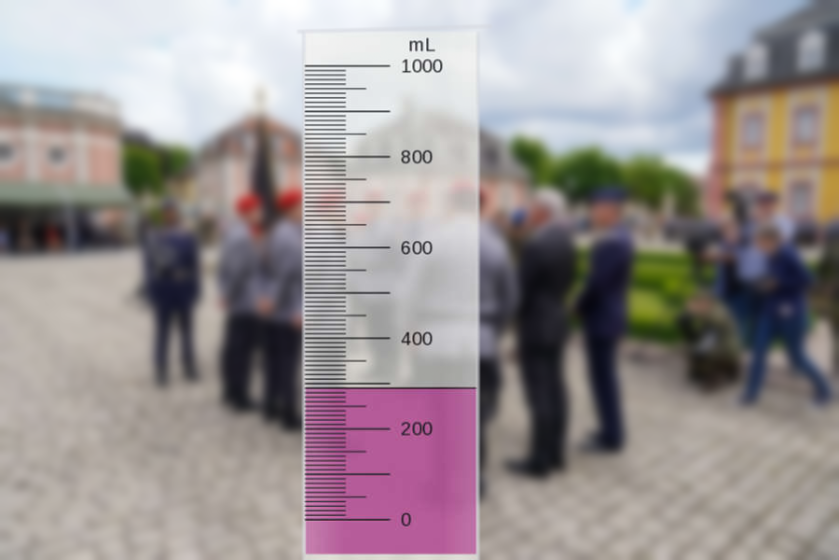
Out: 290mL
